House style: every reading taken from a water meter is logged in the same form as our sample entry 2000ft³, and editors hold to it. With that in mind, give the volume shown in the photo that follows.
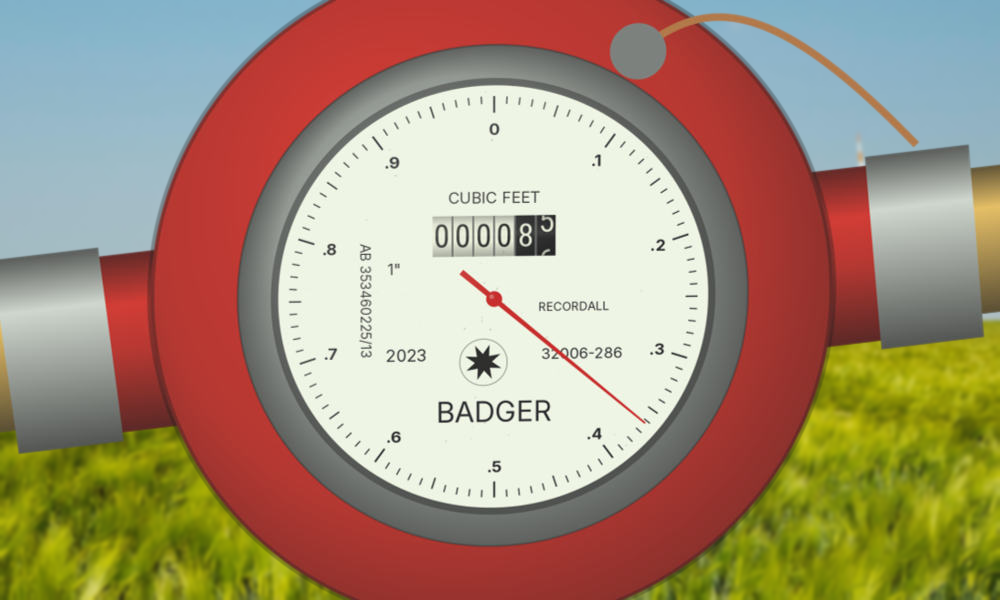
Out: 85.36ft³
